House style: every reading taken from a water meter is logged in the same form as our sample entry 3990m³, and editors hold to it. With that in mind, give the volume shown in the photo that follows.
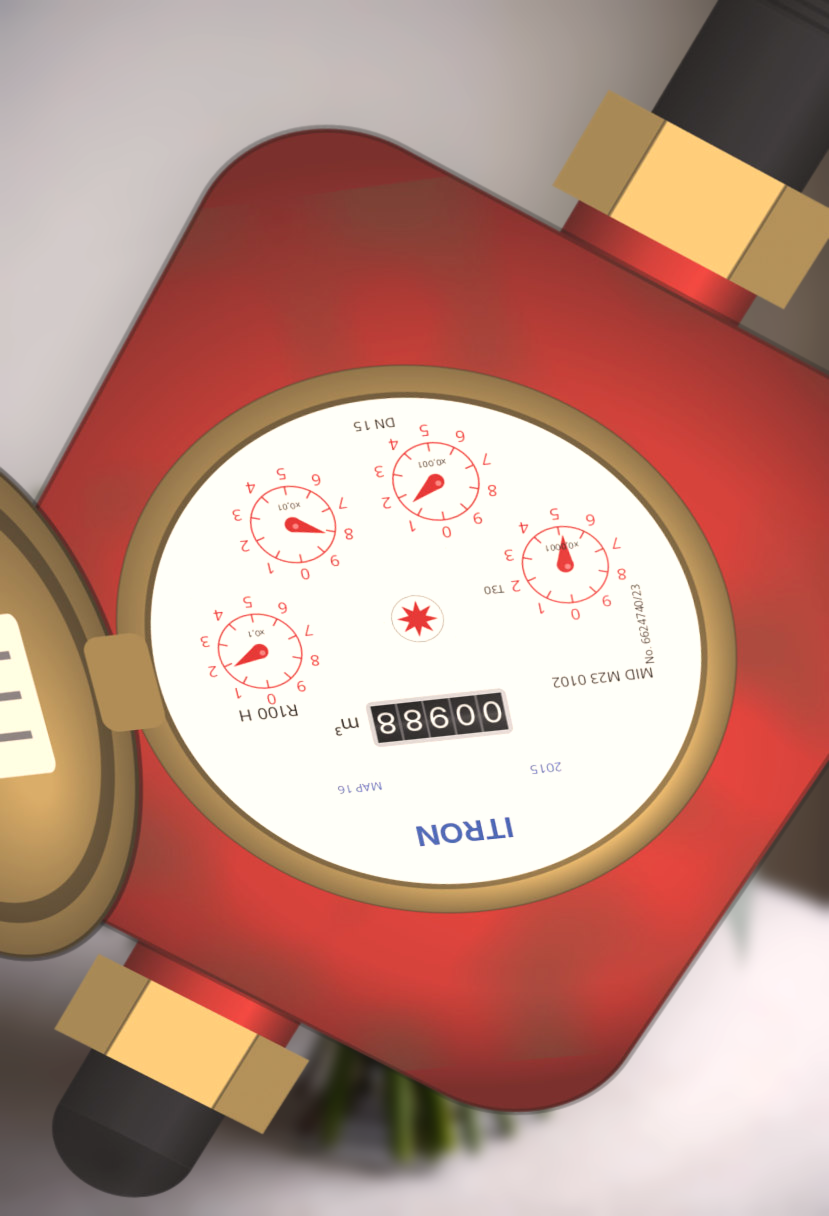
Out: 988.1815m³
